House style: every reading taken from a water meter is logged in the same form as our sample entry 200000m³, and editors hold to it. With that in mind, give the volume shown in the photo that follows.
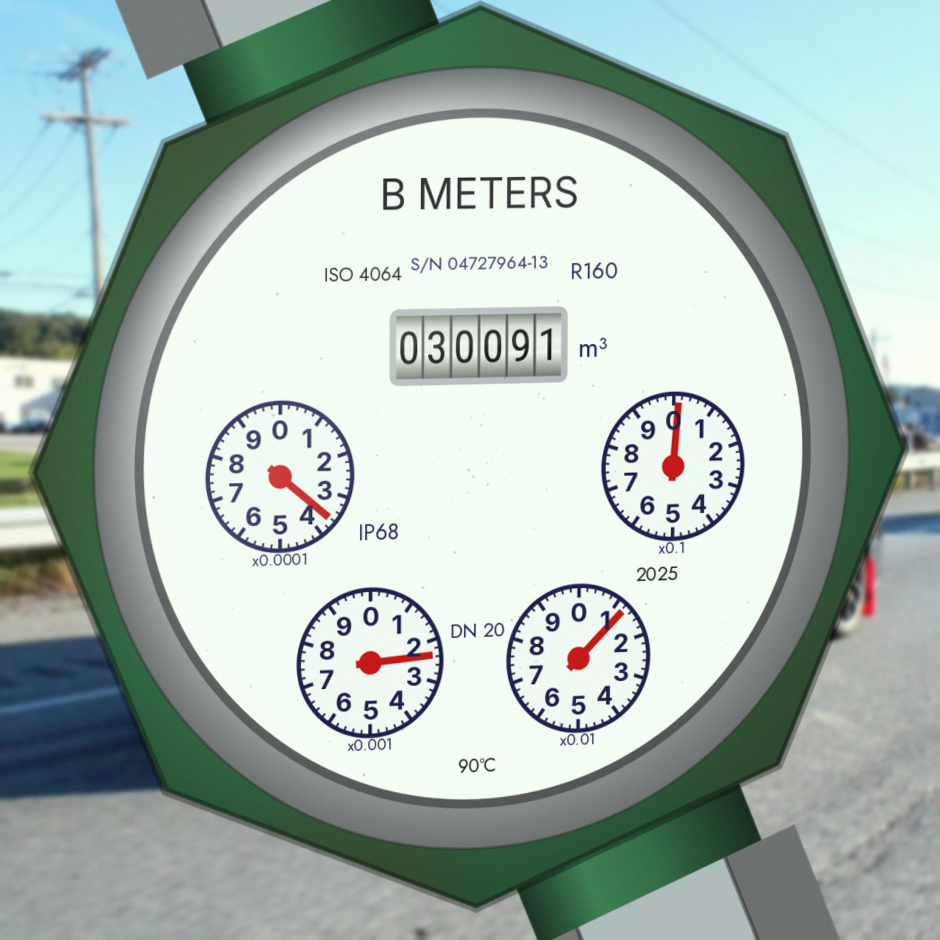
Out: 30091.0123m³
